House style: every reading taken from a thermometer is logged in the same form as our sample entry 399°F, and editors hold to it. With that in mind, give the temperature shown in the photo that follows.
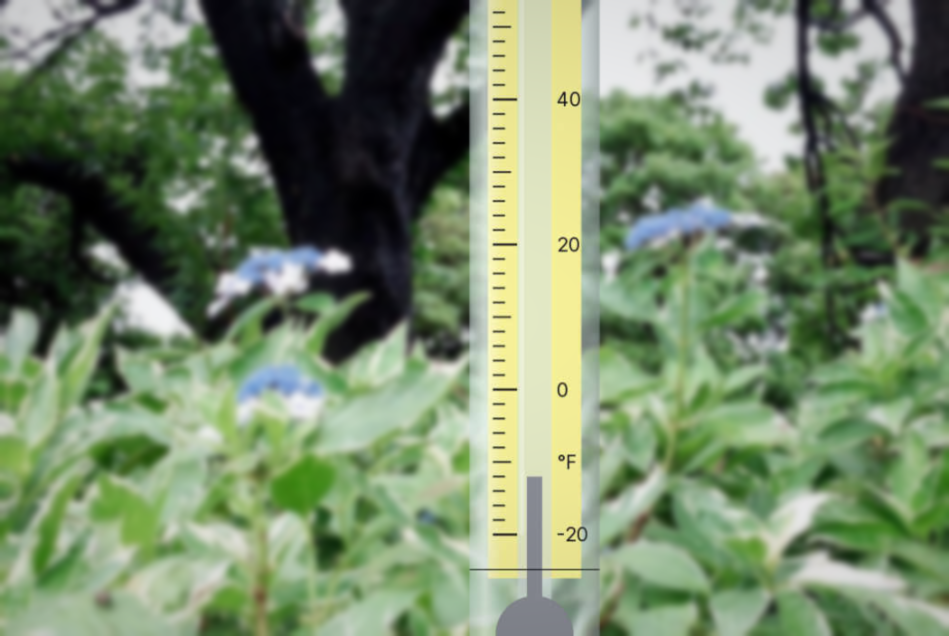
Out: -12°F
